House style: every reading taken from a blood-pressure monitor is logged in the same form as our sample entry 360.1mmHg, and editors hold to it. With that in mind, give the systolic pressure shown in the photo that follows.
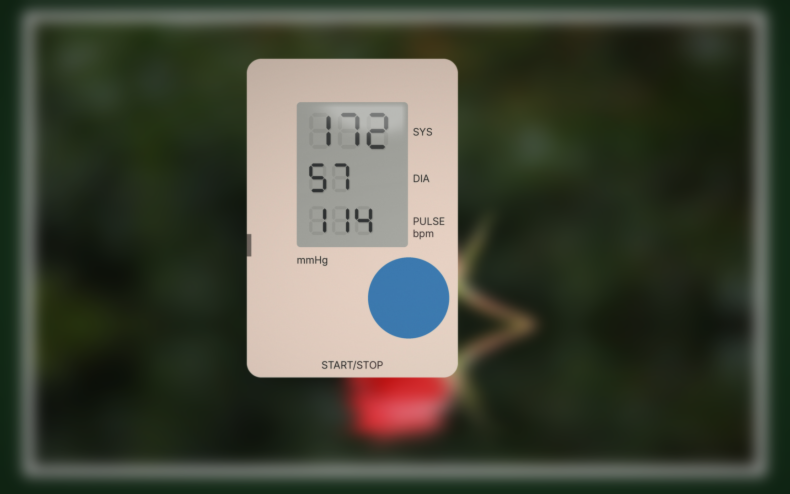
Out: 172mmHg
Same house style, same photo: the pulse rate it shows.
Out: 114bpm
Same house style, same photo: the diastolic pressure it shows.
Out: 57mmHg
